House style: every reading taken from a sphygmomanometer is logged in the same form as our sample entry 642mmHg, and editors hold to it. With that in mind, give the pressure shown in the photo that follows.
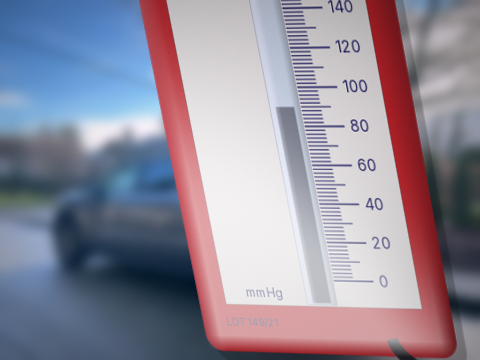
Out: 90mmHg
